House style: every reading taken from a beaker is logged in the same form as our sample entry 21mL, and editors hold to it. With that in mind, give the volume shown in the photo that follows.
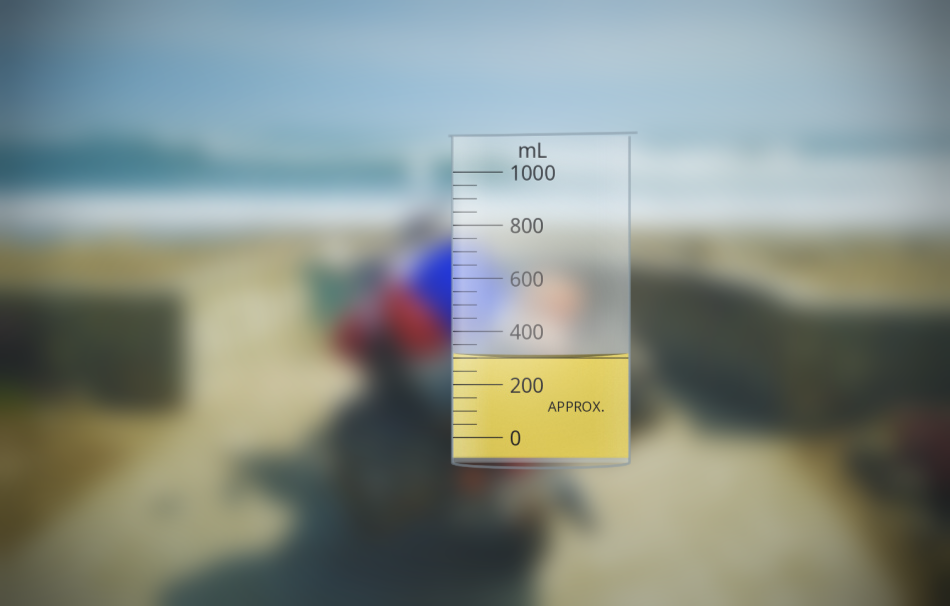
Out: 300mL
